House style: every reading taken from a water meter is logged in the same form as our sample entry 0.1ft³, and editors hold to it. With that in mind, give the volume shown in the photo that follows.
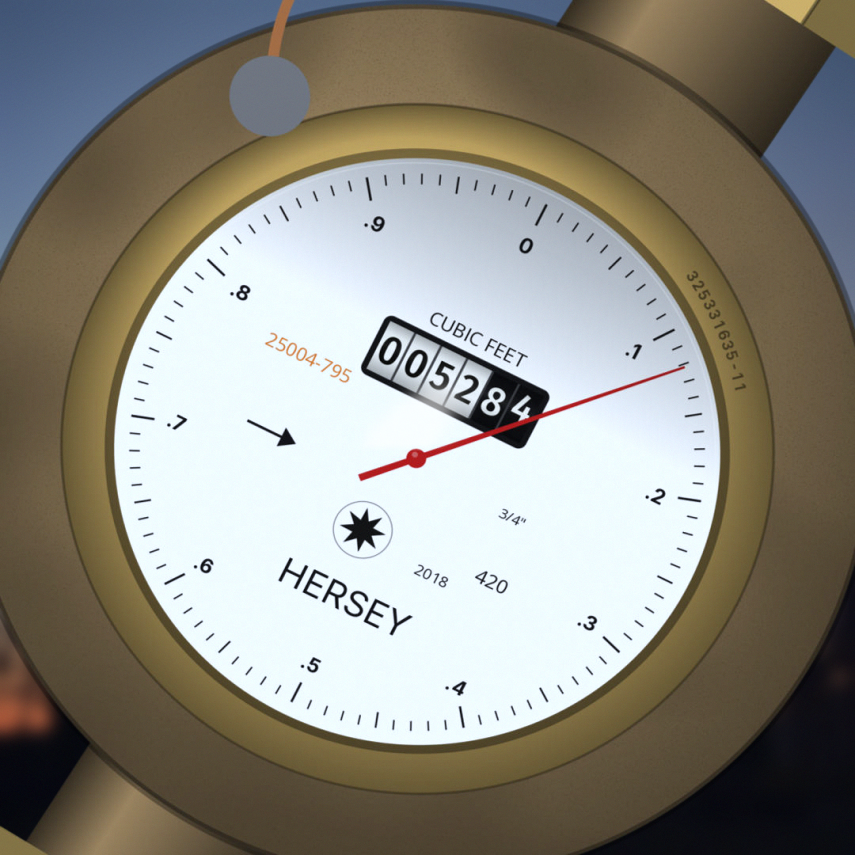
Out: 5284.12ft³
